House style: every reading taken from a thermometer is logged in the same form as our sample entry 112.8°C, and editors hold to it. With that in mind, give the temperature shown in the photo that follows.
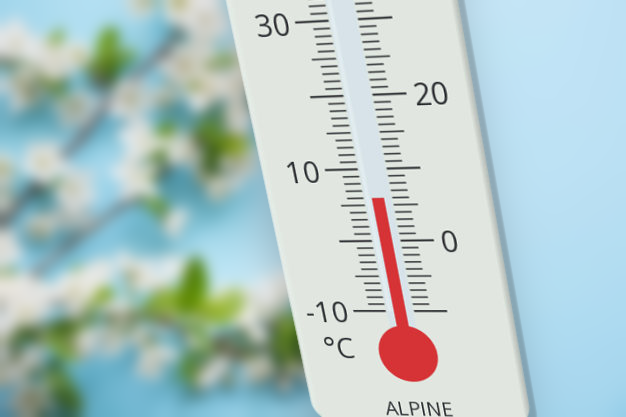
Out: 6°C
